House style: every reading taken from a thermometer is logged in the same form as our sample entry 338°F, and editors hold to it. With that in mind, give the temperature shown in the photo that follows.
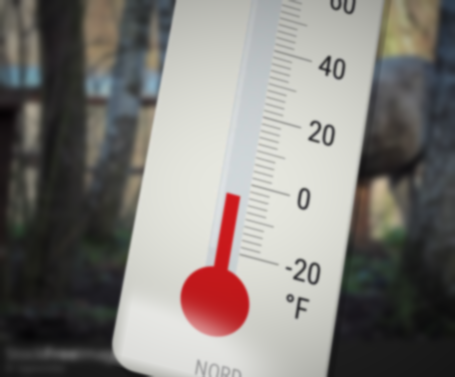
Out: -4°F
